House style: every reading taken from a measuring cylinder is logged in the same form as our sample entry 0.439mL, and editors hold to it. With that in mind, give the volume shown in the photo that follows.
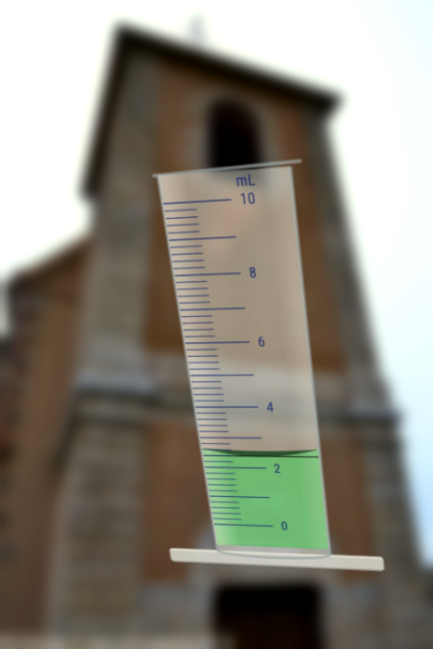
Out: 2.4mL
